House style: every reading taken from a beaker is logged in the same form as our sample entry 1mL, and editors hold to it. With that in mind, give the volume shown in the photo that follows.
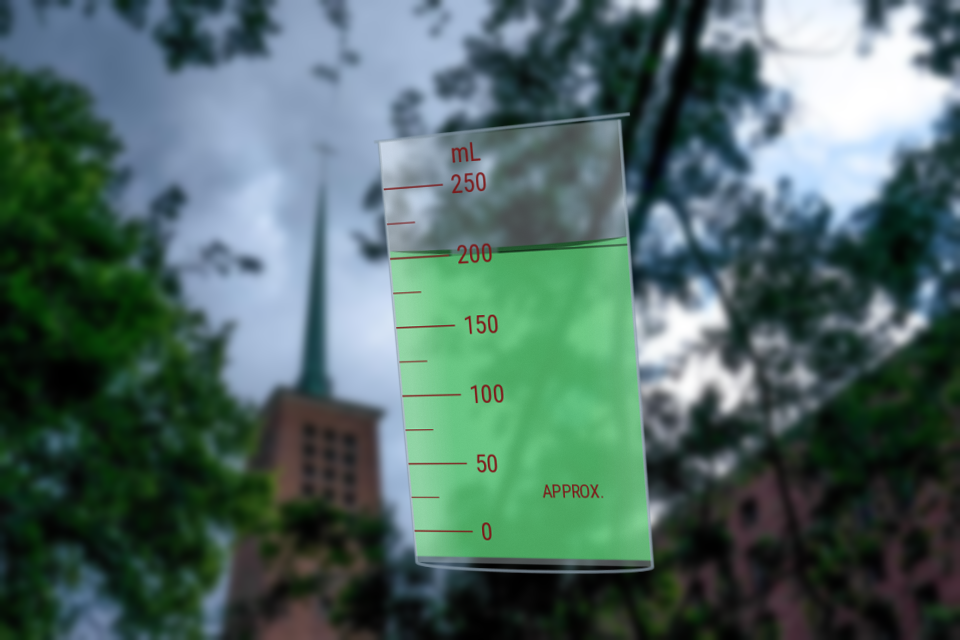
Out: 200mL
